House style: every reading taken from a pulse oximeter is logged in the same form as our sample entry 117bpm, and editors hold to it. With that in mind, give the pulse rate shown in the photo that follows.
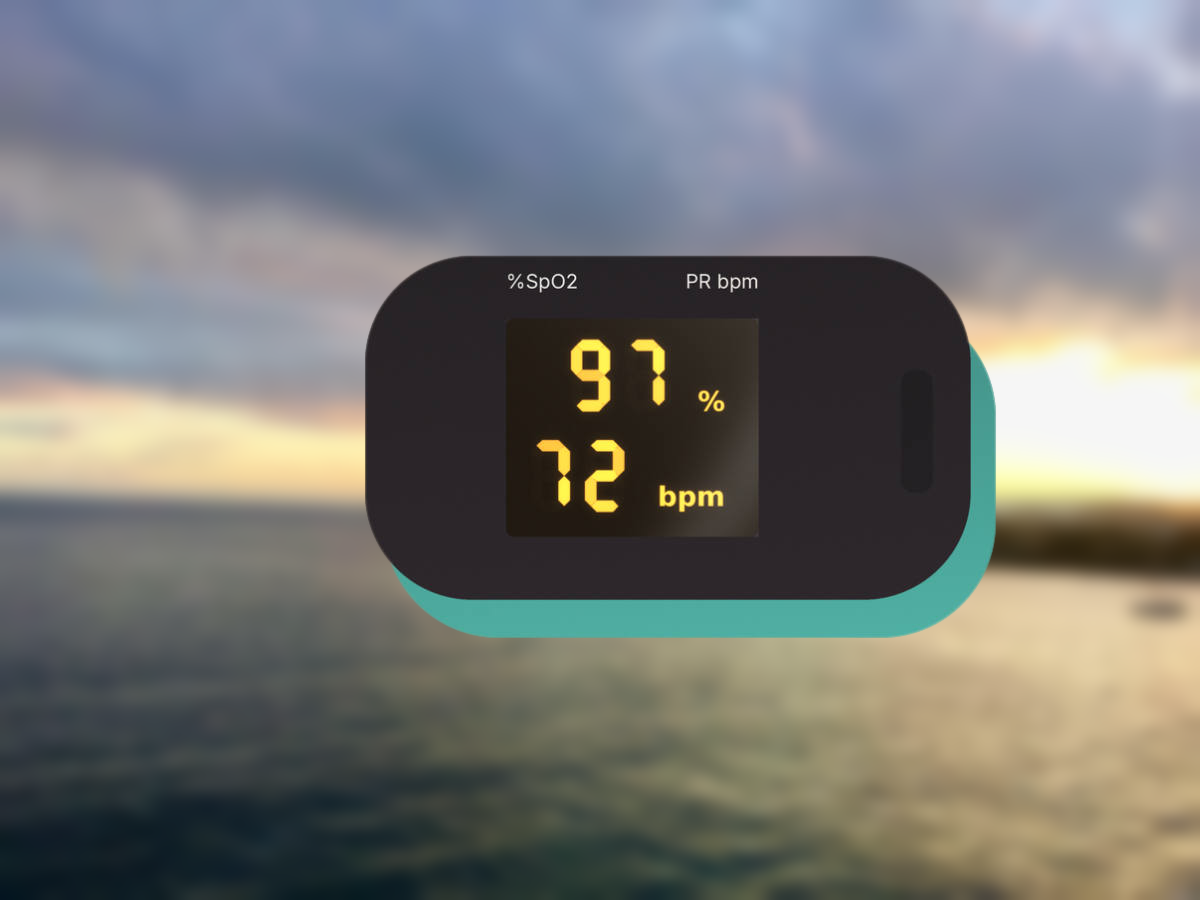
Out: 72bpm
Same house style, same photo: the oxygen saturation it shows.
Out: 97%
